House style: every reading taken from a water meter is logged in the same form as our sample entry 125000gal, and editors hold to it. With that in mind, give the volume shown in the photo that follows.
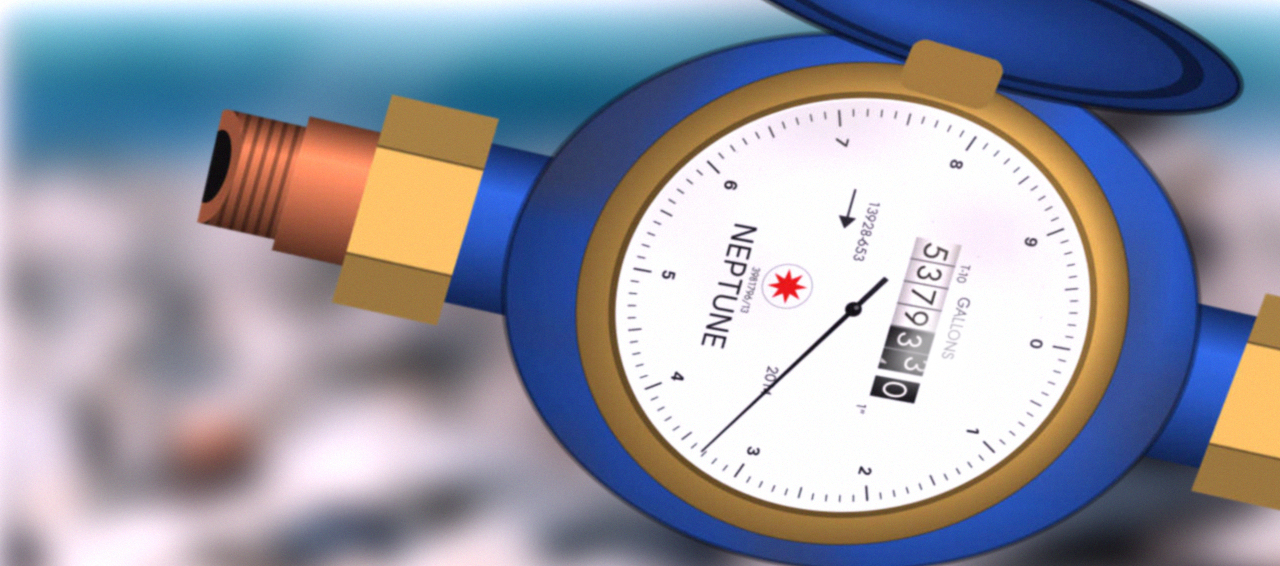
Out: 5379333.3gal
